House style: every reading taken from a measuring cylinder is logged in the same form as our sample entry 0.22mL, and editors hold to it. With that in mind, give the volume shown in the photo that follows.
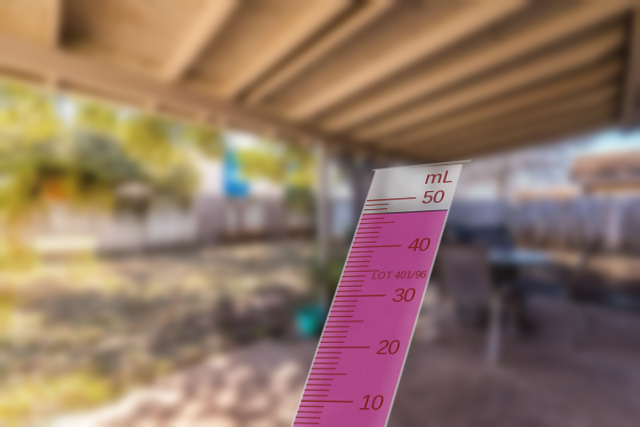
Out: 47mL
